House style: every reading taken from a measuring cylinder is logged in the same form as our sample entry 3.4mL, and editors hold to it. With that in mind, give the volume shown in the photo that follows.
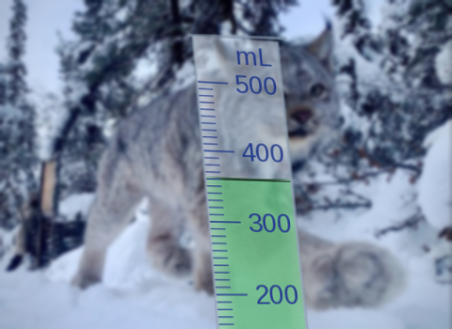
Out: 360mL
